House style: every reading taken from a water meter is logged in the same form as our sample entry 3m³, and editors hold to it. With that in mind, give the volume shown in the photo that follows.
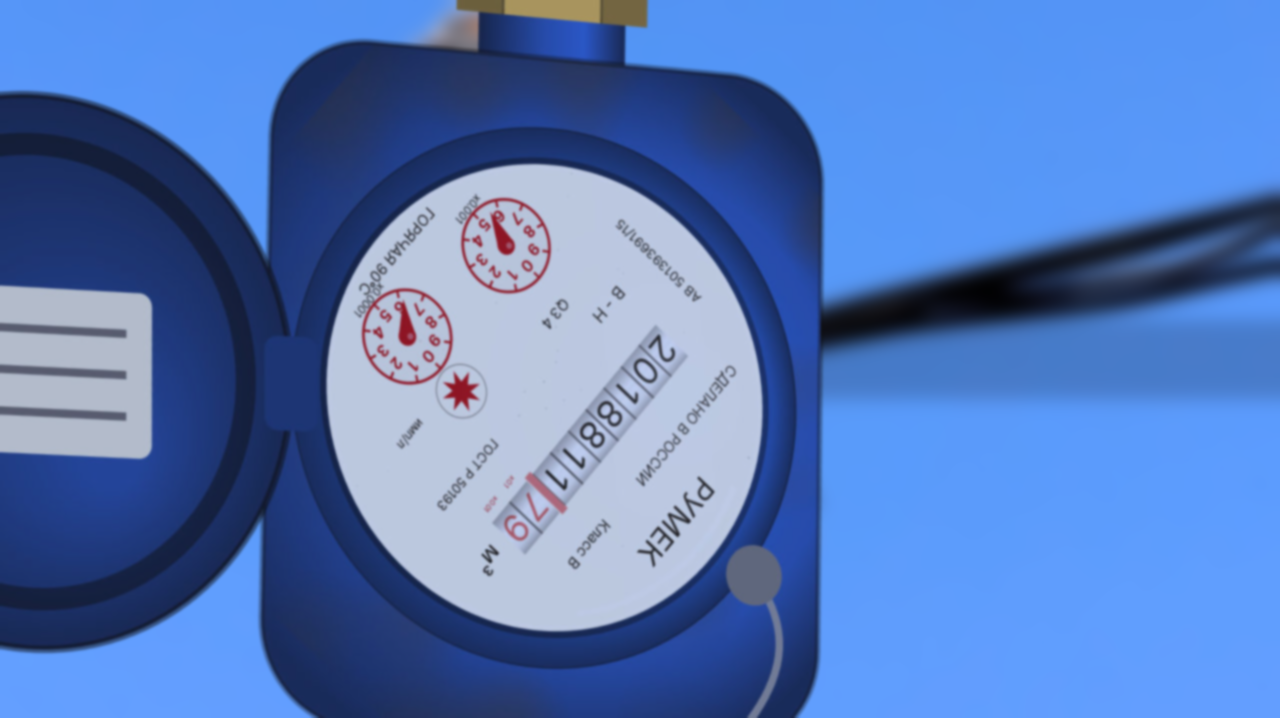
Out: 2018811.7956m³
